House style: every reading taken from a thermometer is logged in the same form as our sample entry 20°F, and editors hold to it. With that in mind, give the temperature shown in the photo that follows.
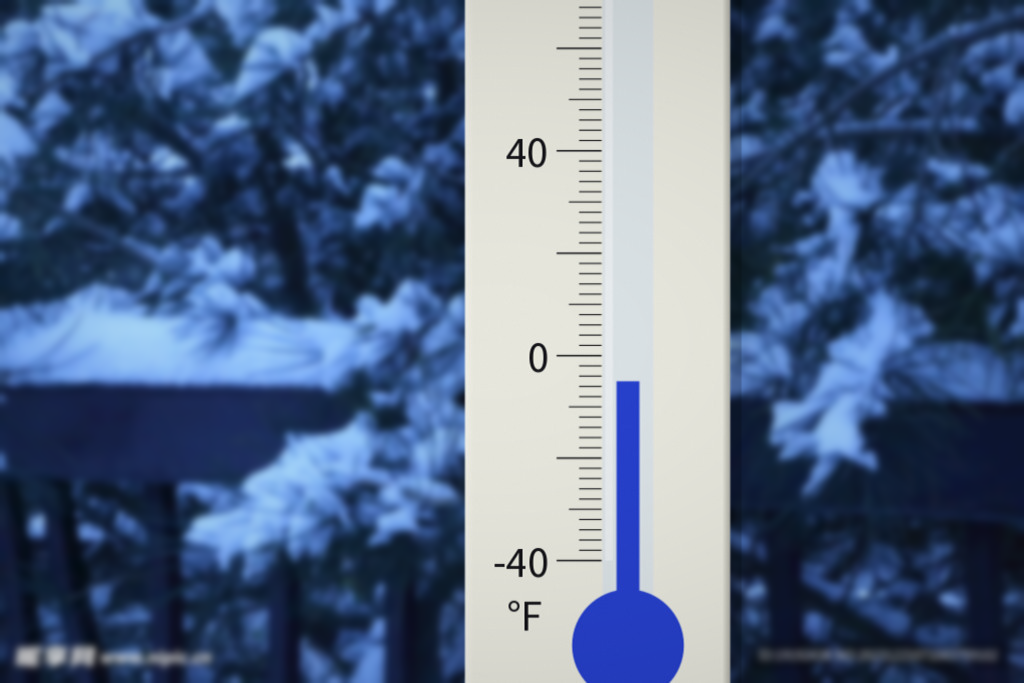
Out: -5°F
